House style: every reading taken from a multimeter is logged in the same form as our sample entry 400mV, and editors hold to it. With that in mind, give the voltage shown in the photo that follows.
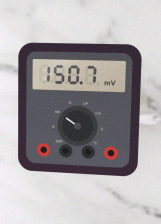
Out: 150.7mV
